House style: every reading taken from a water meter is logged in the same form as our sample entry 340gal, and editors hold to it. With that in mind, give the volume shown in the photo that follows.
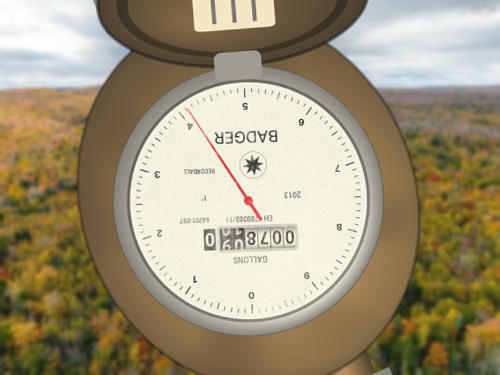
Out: 78094.1gal
